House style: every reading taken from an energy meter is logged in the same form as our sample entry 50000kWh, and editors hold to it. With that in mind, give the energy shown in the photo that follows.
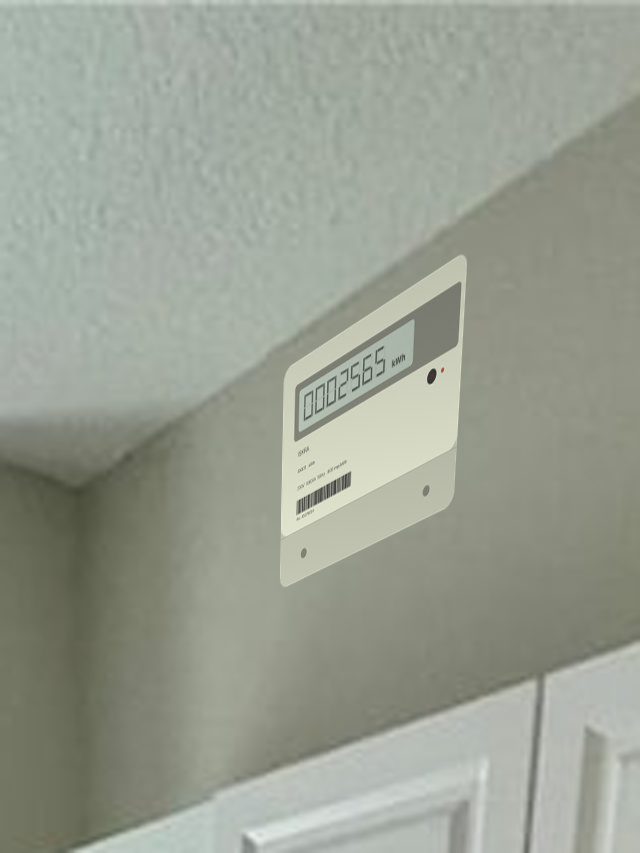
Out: 2565kWh
